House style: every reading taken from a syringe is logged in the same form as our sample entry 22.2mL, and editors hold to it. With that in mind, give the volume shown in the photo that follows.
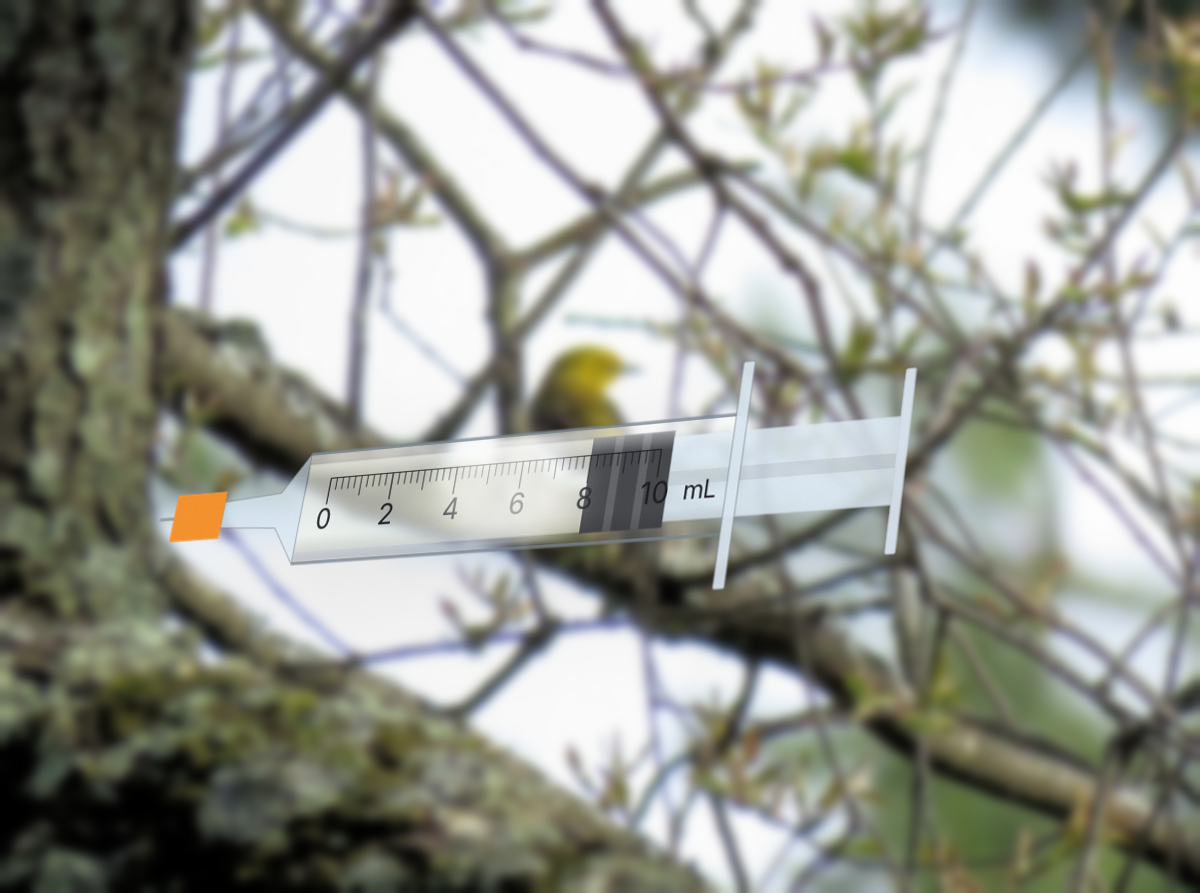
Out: 8mL
